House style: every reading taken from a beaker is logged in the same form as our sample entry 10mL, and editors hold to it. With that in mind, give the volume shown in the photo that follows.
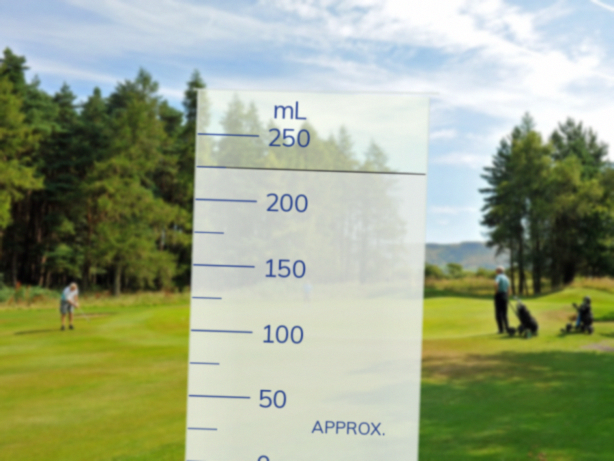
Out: 225mL
